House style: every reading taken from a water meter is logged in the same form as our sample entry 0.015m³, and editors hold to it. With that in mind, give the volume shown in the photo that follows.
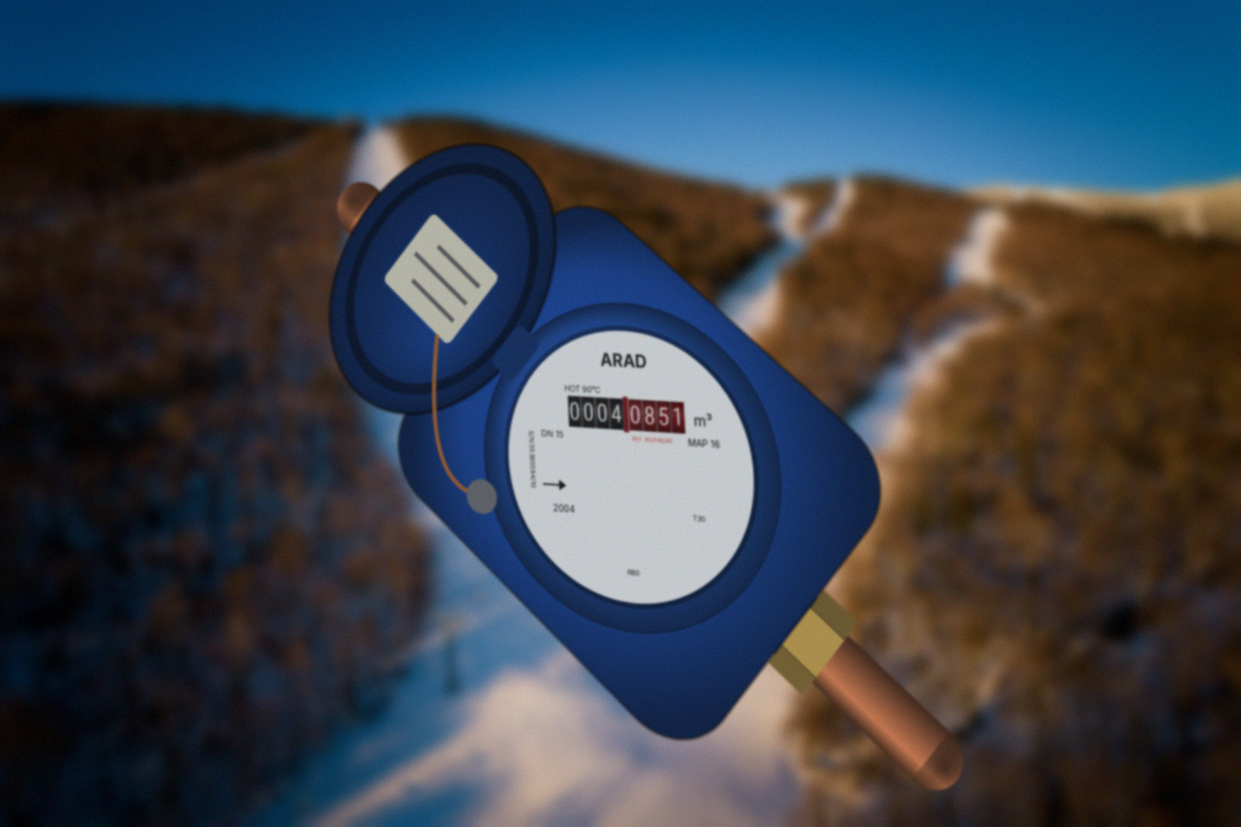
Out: 4.0851m³
